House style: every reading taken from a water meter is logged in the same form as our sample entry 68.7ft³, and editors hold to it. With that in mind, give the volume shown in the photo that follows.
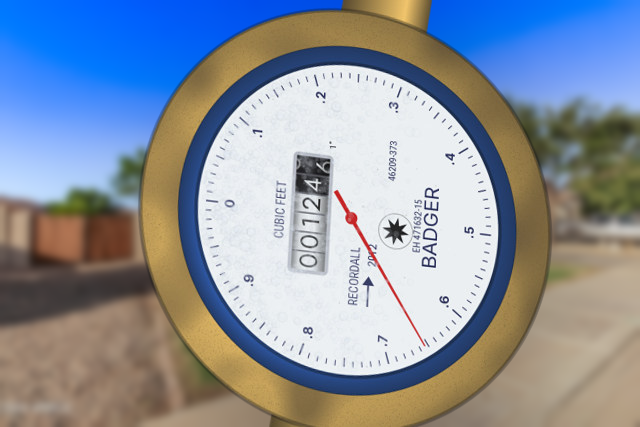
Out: 1245.65ft³
